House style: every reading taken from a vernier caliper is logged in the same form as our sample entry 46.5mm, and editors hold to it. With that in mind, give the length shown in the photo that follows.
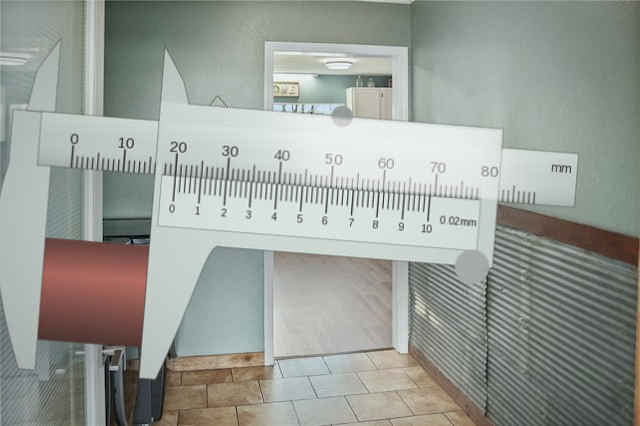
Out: 20.0mm
